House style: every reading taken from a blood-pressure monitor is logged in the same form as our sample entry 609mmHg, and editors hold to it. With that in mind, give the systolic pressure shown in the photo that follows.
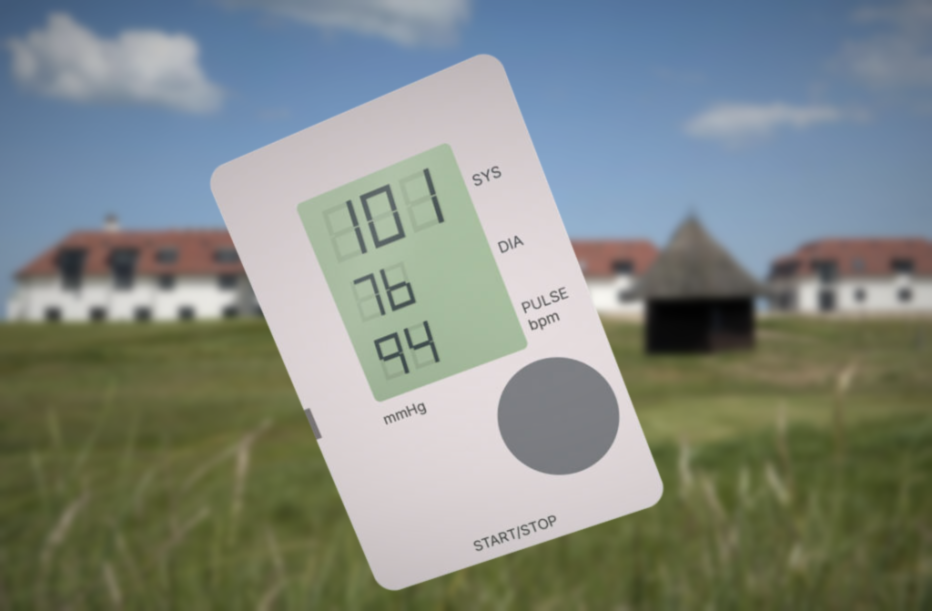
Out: 101mmHg
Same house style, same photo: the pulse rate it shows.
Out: 94bpm
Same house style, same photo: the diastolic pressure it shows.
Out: 76mmHg
